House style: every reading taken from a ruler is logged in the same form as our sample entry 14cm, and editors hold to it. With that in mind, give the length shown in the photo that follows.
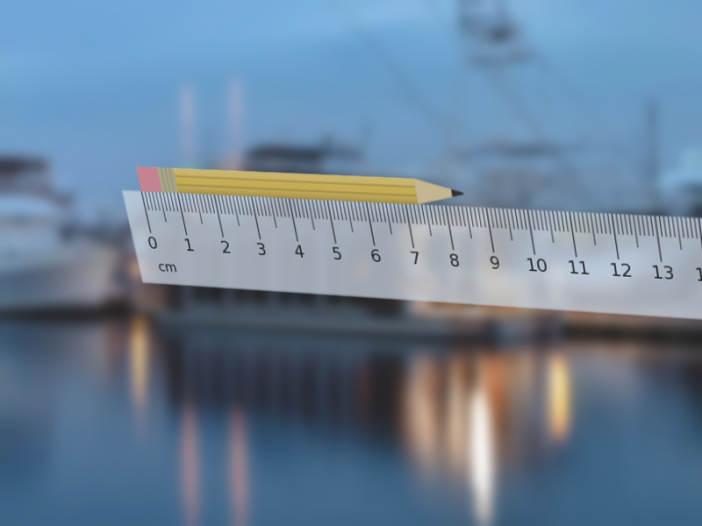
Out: 8.5cm
